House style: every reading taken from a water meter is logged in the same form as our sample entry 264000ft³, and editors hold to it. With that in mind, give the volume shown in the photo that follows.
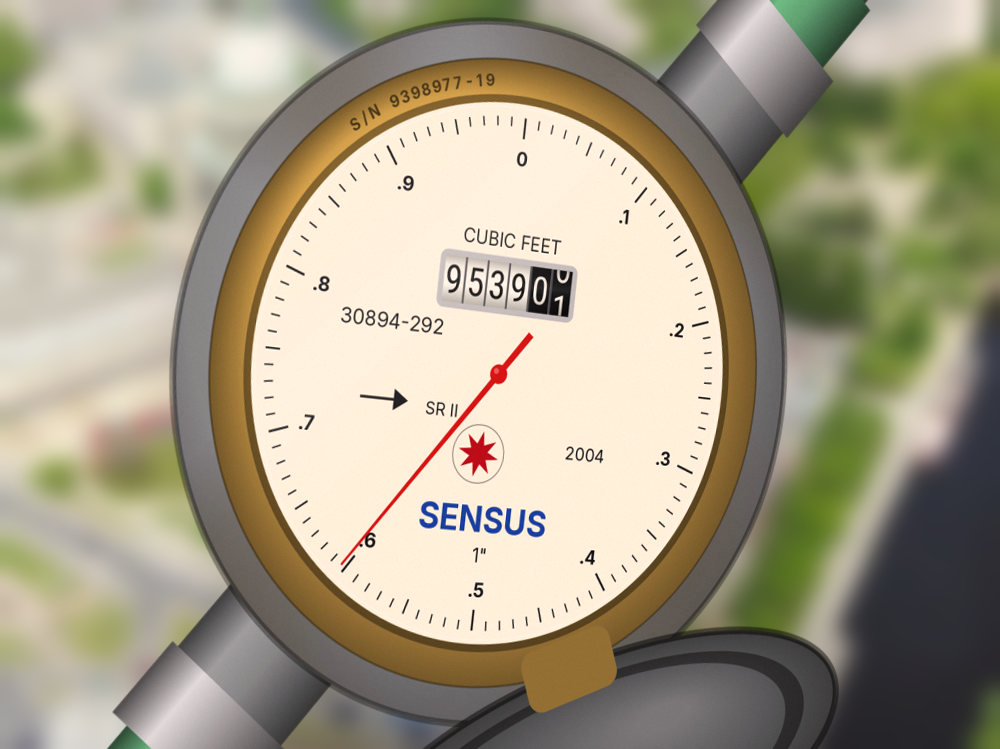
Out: 953900.60ft³
